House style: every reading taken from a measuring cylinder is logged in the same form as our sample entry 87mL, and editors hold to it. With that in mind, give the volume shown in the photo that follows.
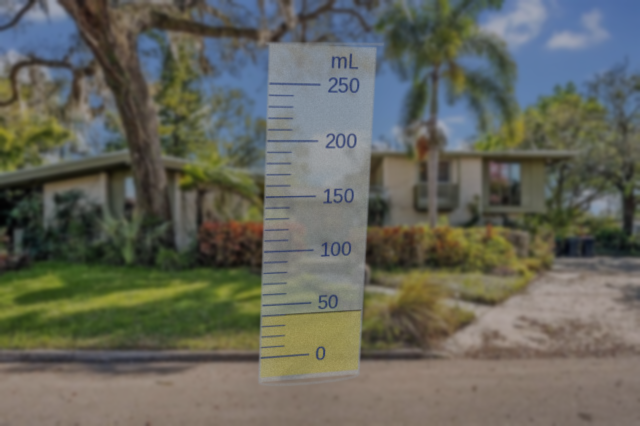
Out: 40mL
